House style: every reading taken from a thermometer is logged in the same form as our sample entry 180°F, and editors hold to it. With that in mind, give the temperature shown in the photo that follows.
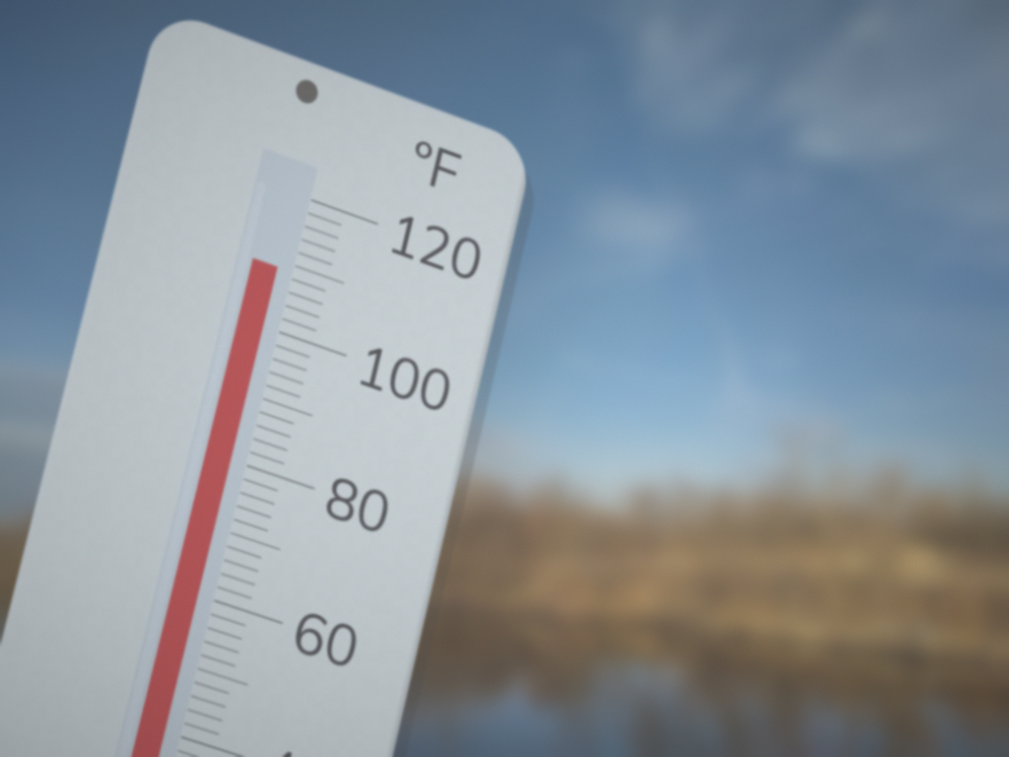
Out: 109°F
